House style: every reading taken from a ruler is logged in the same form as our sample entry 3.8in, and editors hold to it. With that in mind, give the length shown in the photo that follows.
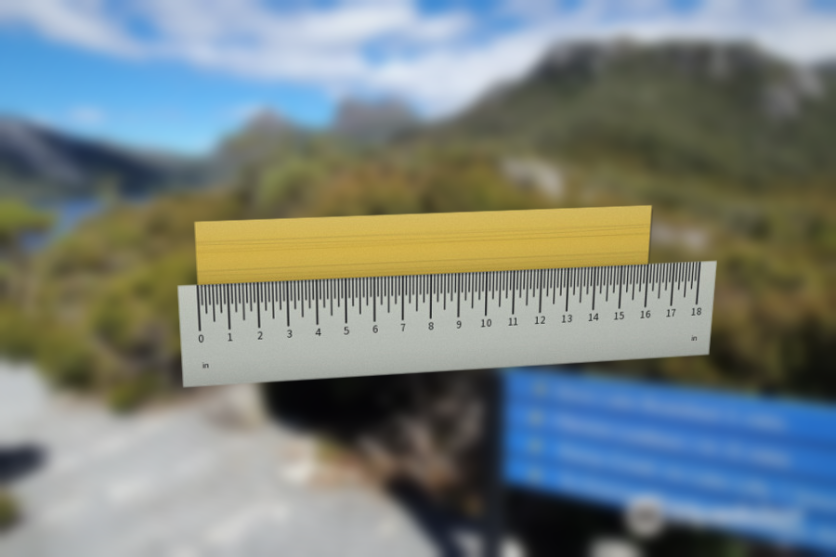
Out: 16in
